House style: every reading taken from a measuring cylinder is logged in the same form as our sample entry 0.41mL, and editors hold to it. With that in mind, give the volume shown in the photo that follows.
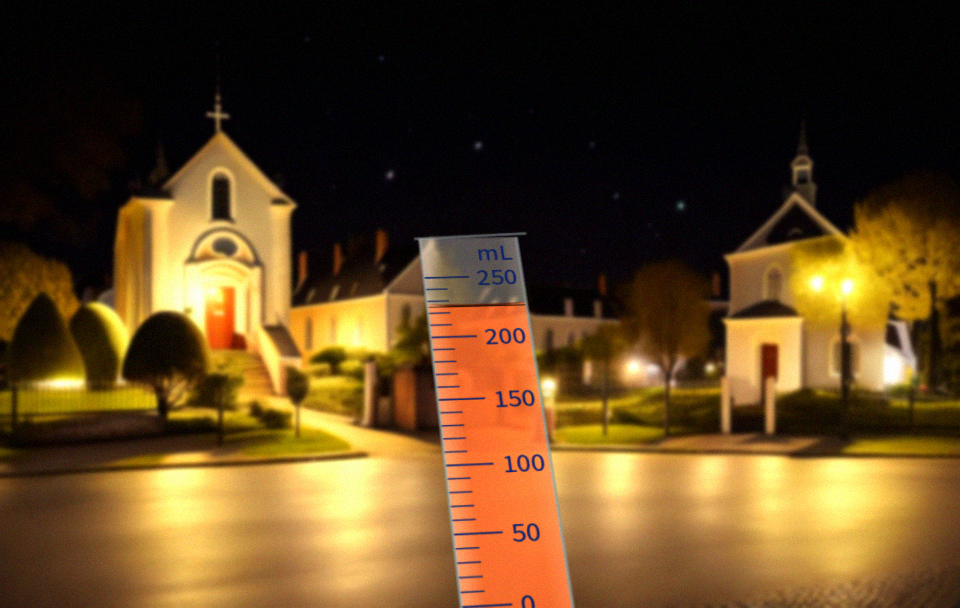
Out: 225mL
